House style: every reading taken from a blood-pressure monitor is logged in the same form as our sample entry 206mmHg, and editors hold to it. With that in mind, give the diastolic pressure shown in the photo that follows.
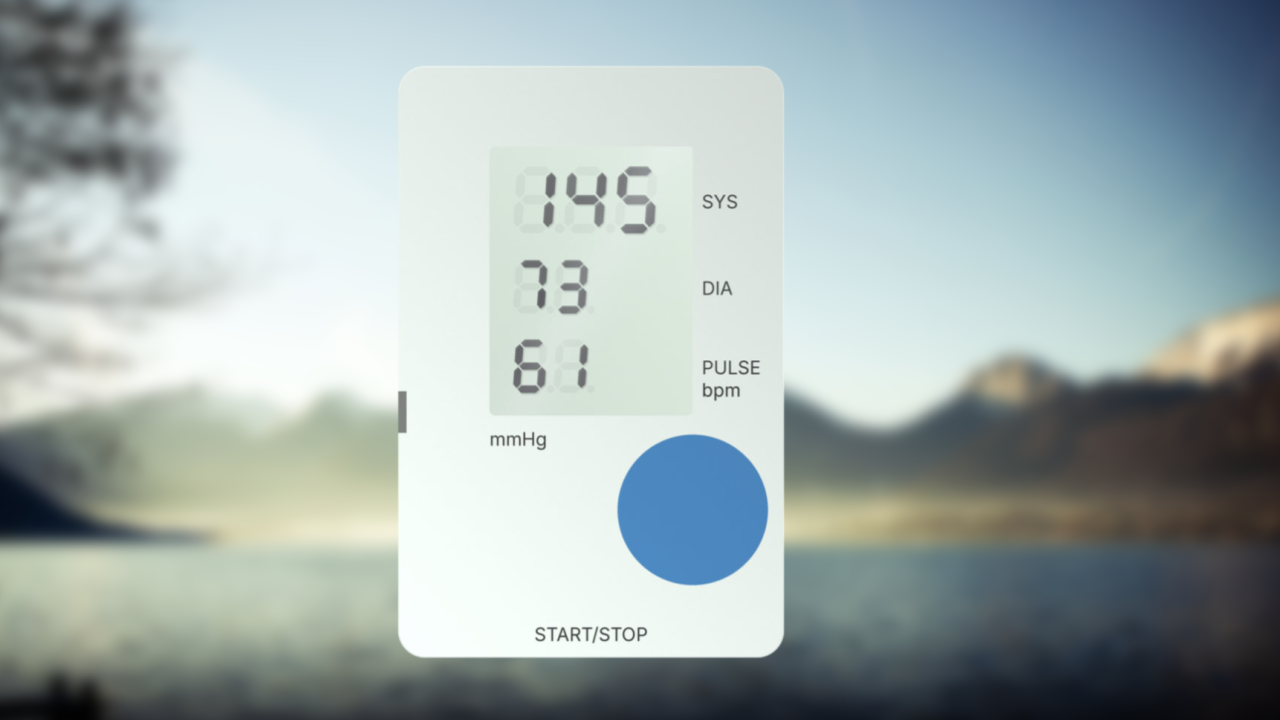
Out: 73mmHg
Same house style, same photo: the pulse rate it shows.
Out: 61bpm
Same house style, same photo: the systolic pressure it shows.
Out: 145mmHg
